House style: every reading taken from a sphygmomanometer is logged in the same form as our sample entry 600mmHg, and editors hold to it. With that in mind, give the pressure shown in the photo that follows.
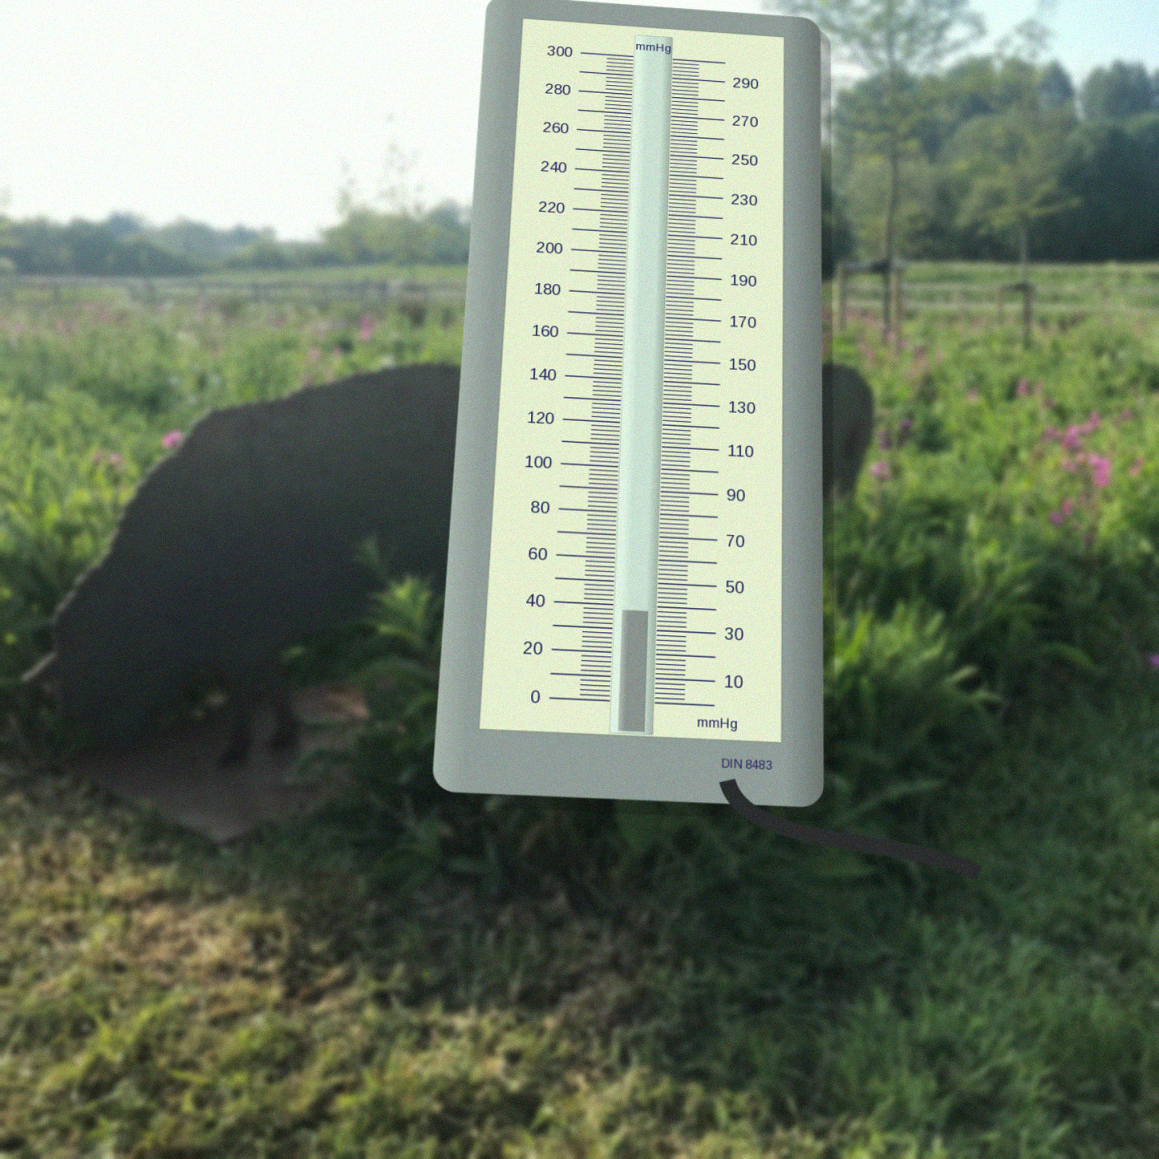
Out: 38mmHg
